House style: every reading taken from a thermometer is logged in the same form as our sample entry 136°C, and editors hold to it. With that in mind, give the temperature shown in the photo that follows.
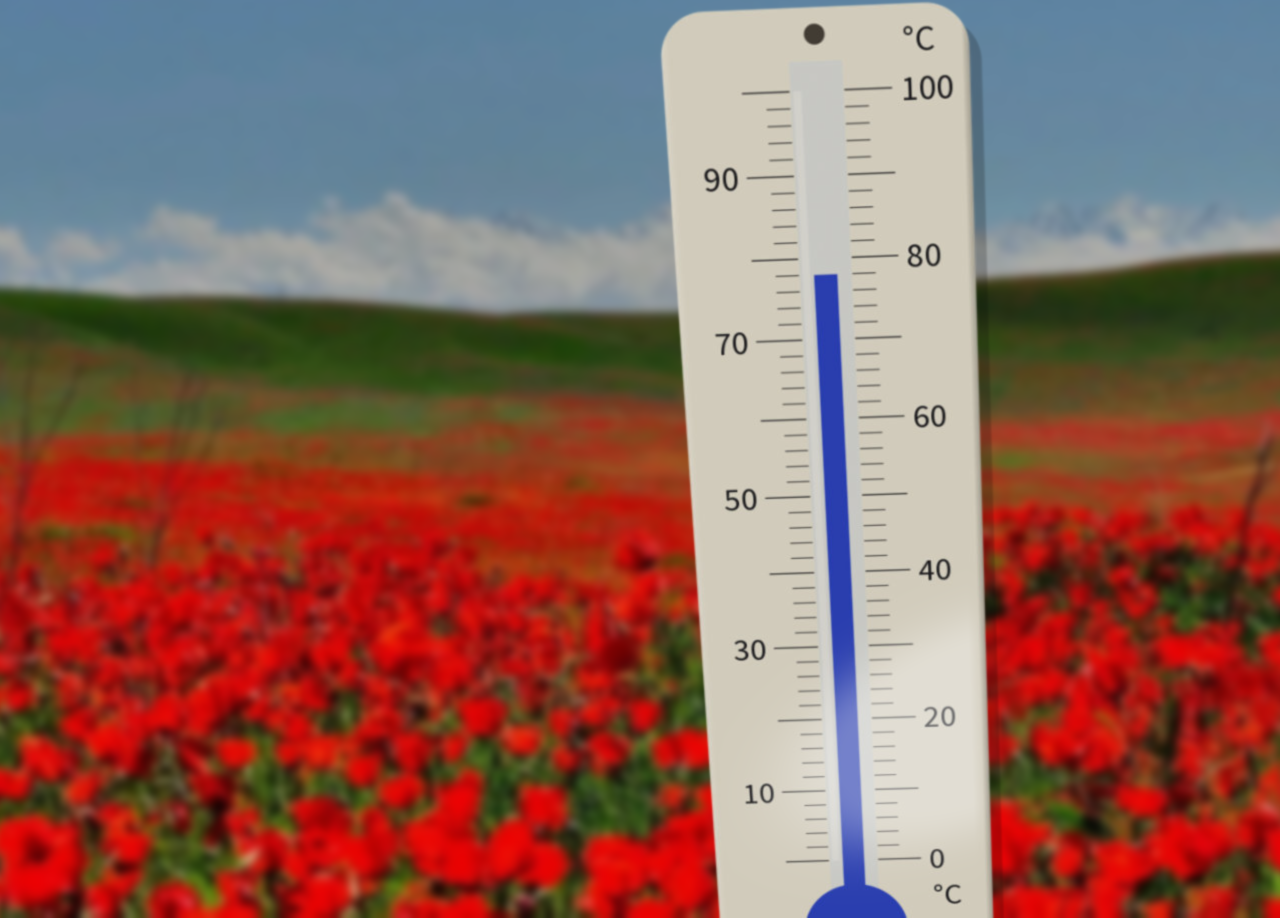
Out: 78°C
